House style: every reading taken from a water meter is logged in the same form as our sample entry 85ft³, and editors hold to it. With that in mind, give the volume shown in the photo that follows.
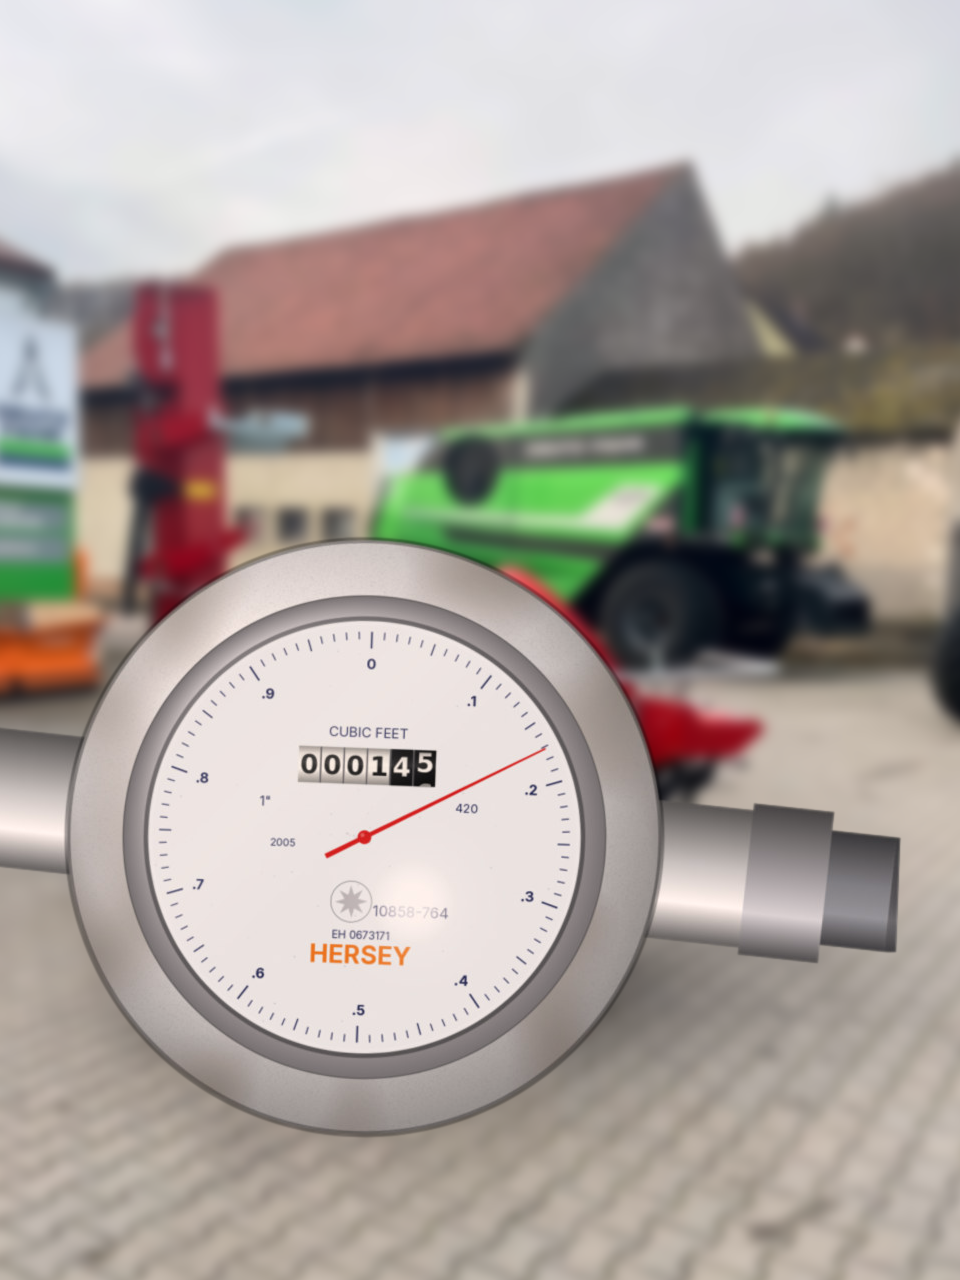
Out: 145.17ft³
